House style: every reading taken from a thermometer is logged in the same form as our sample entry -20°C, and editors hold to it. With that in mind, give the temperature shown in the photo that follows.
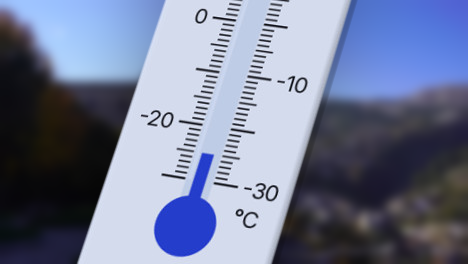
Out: -25°C
